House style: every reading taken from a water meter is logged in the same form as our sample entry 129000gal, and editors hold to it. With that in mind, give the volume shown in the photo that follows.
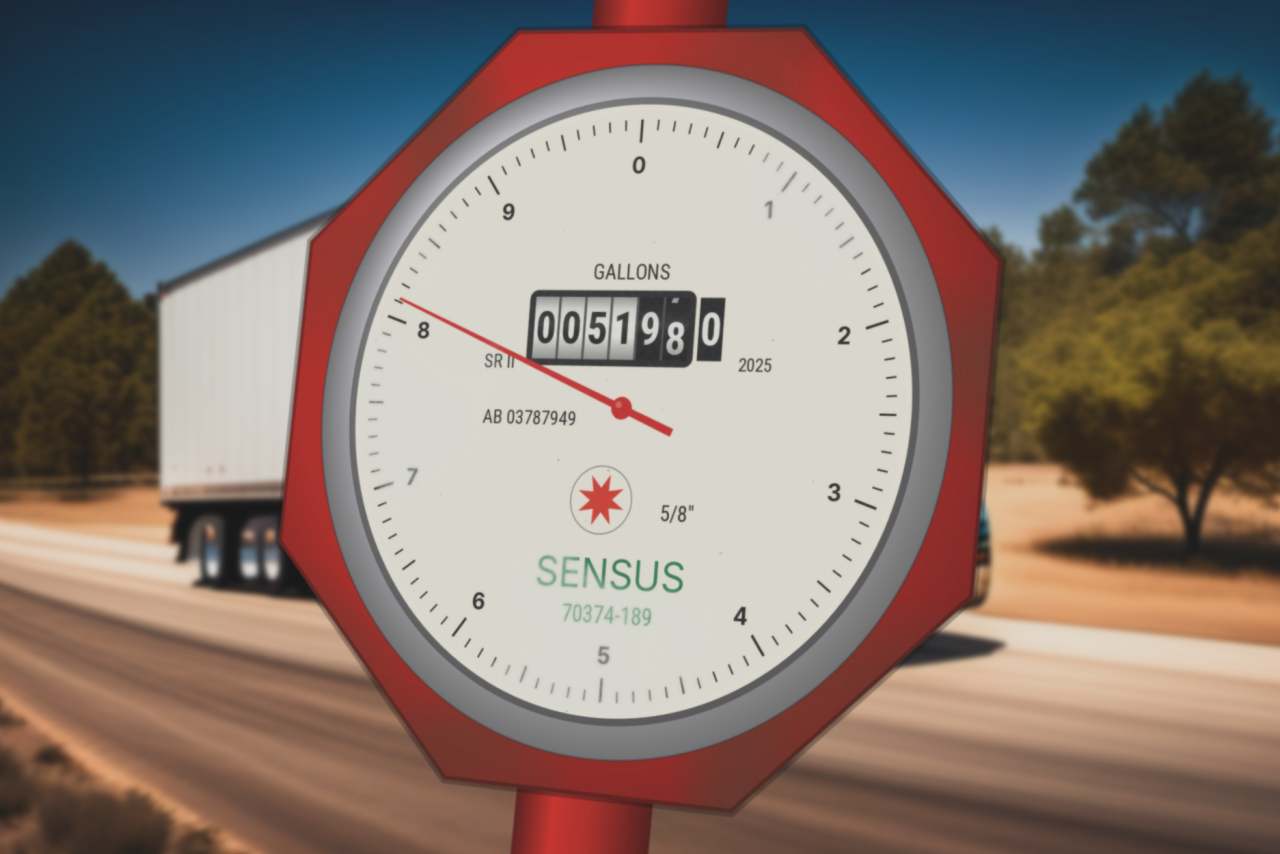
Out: 51978.1gal
